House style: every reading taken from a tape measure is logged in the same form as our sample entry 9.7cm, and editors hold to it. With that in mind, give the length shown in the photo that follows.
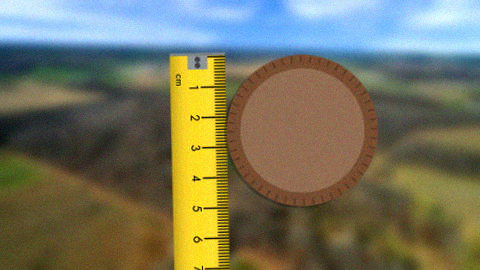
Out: 5cm
